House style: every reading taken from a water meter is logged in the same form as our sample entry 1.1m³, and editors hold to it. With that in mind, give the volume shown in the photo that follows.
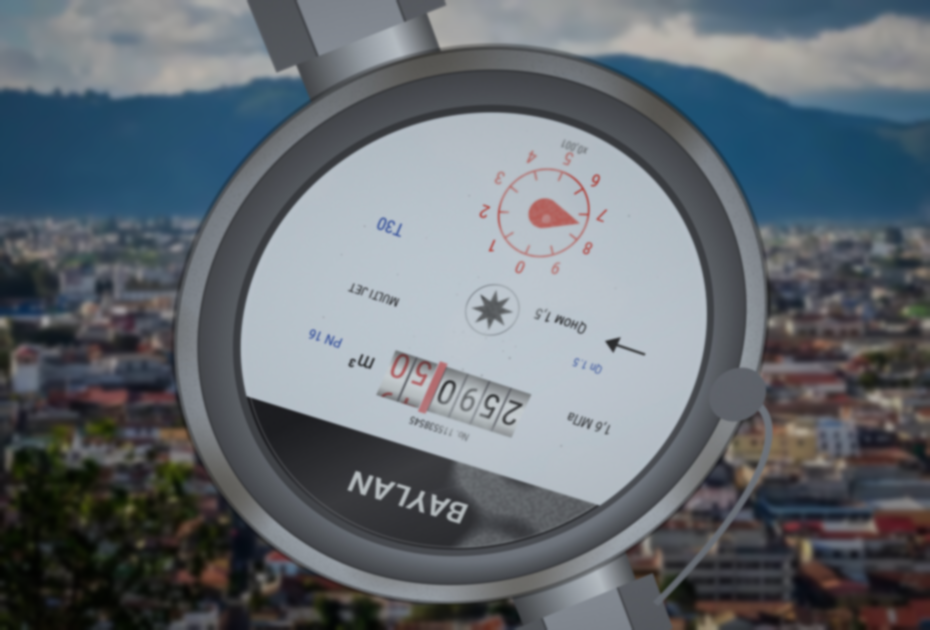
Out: 2590.497m³
